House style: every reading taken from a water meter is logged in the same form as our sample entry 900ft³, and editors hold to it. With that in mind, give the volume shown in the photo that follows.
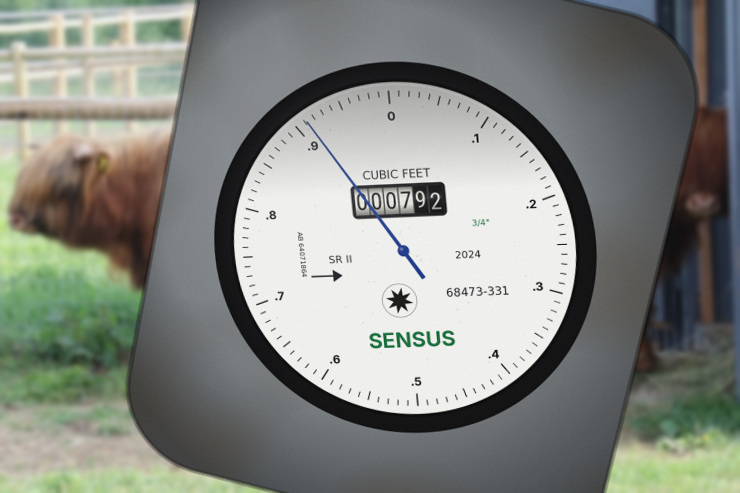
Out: 791.91ft³
